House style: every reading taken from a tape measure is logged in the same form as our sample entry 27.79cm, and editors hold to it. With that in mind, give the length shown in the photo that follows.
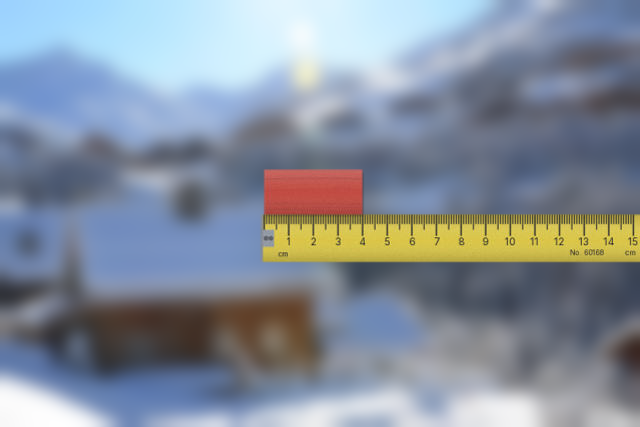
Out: 4cm
